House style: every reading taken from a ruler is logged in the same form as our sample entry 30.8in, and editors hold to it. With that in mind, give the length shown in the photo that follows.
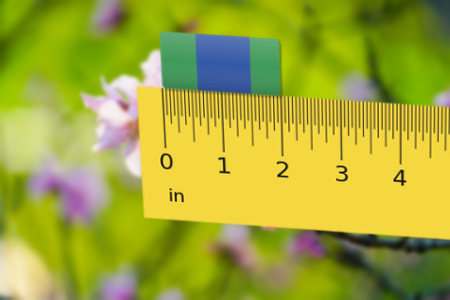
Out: 2in
